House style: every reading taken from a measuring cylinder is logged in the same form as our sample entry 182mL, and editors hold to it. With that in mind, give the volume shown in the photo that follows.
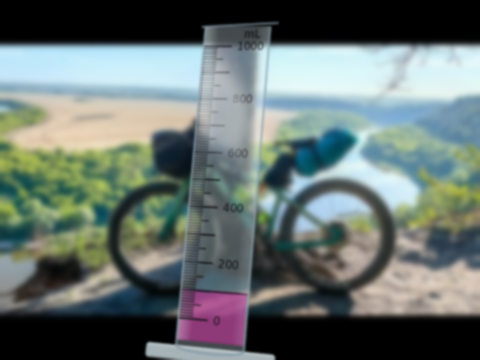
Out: 100mL
